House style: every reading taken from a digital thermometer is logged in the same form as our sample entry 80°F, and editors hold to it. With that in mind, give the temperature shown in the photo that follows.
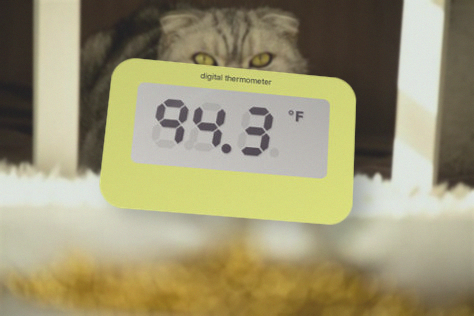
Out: 94.3°F
